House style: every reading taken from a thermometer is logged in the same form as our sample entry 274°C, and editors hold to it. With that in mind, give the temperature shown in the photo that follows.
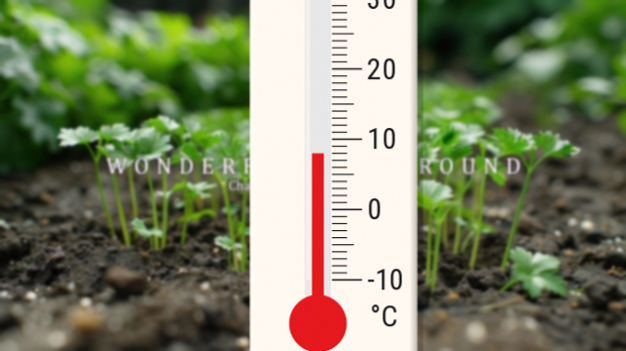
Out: 8°C
